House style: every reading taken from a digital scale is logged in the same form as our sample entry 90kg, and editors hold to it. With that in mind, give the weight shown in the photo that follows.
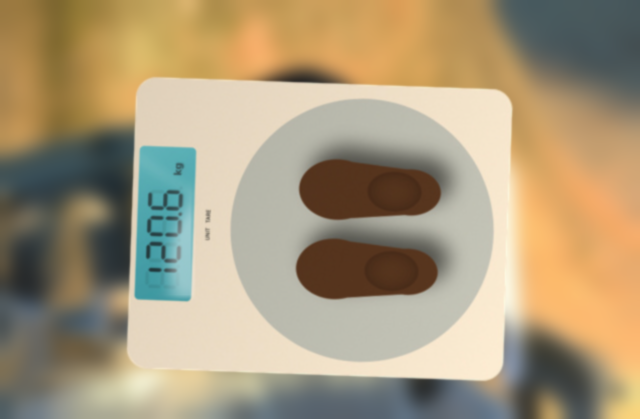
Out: 120.6kg
